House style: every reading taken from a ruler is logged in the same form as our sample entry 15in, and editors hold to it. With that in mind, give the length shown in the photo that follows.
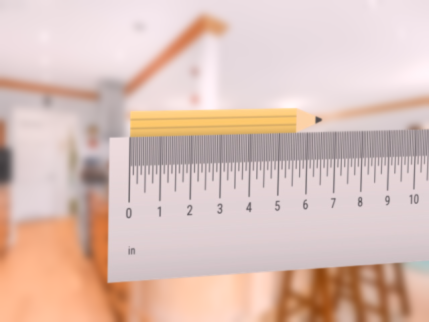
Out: 6.5in
